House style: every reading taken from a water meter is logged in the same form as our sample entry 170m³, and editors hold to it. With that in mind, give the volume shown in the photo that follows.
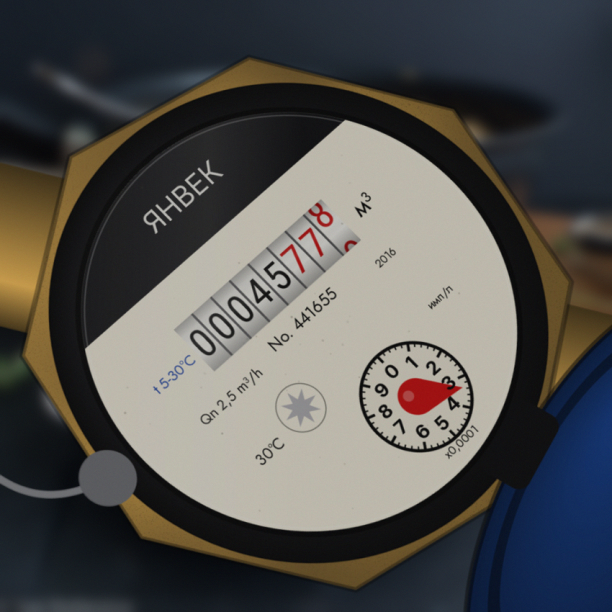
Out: 45.7783m³
